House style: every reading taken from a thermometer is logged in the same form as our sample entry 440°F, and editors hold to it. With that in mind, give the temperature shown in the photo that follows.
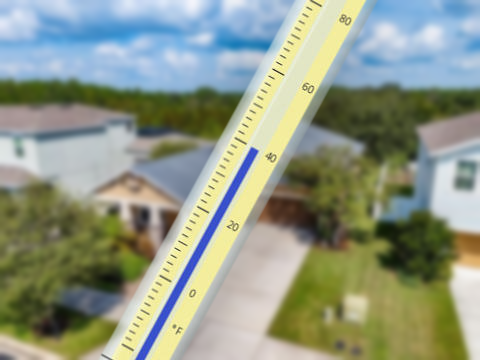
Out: 40°F
